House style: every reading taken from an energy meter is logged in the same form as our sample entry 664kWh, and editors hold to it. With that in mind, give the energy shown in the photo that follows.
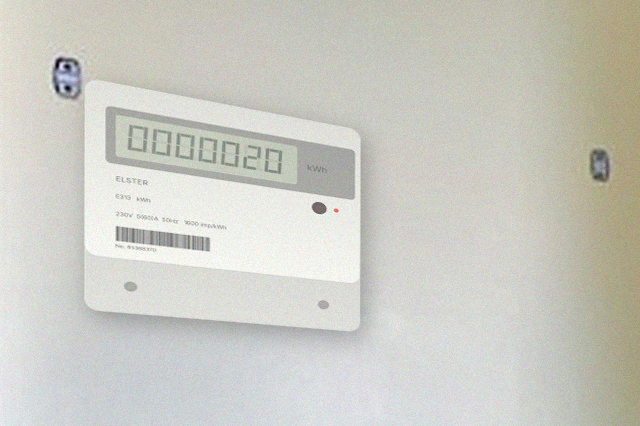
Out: 20kWh
